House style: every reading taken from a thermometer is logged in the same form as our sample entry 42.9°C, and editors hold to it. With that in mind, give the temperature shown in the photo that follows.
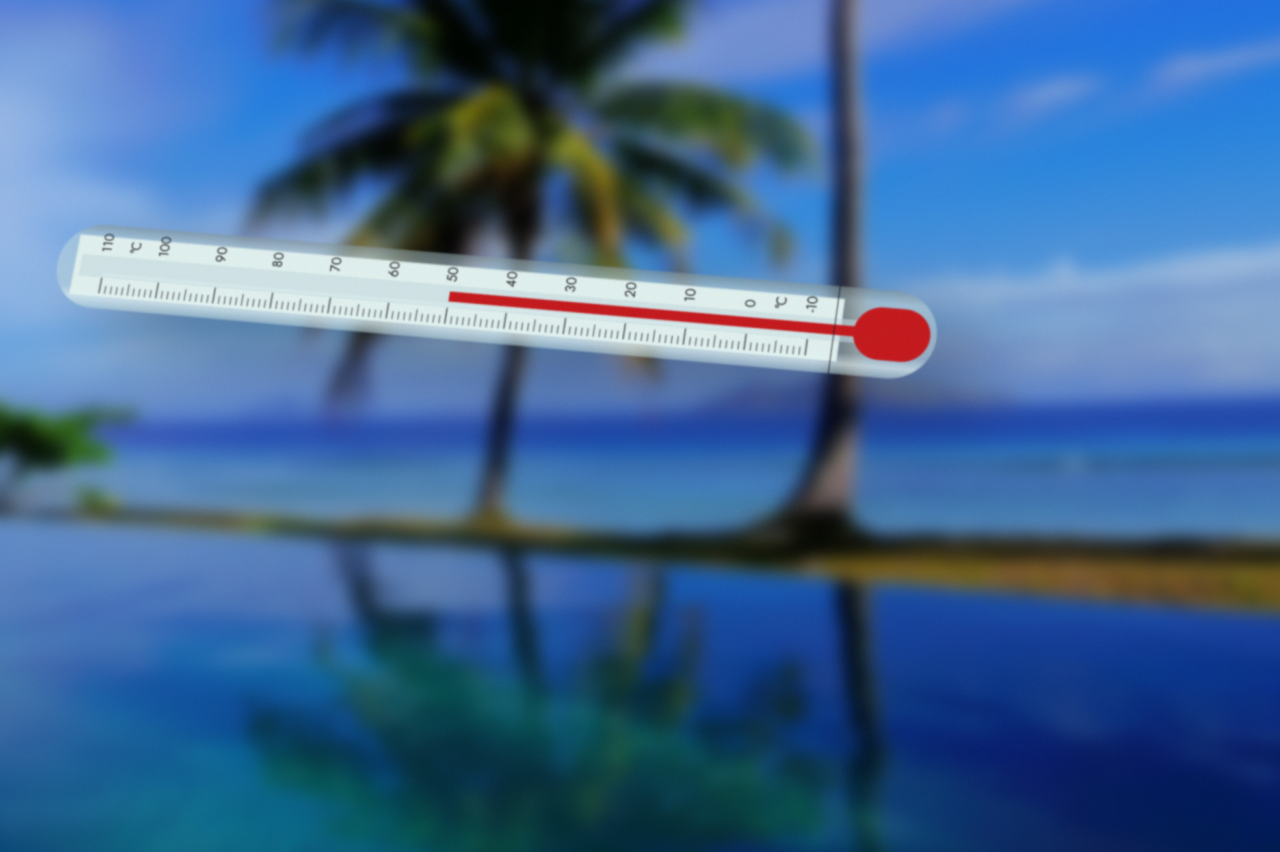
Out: 50°C
